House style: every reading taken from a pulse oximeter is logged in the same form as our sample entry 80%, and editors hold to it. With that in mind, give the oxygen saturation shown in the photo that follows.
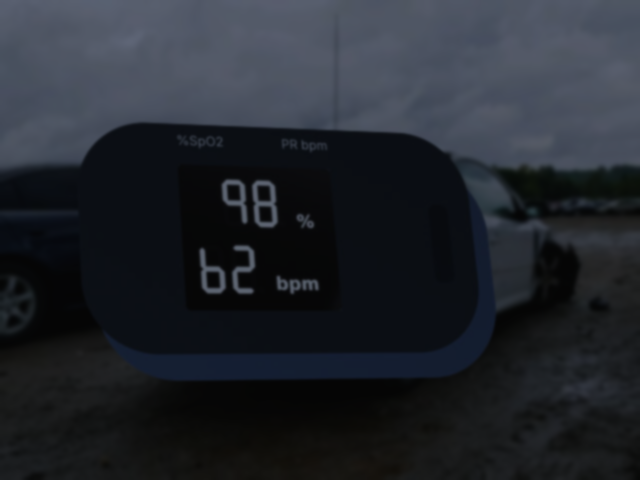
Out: 98%
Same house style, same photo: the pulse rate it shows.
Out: 62bpm
